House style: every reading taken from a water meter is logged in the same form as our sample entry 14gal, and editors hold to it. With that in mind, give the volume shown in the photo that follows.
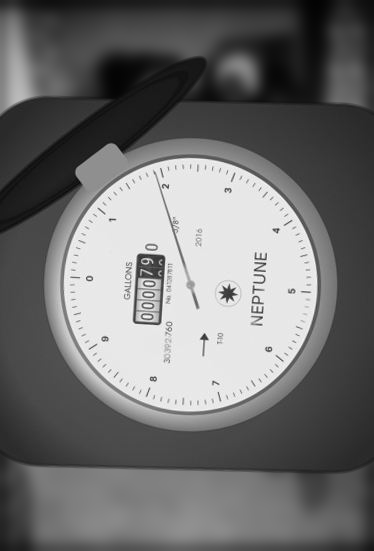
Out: 791.9gal
